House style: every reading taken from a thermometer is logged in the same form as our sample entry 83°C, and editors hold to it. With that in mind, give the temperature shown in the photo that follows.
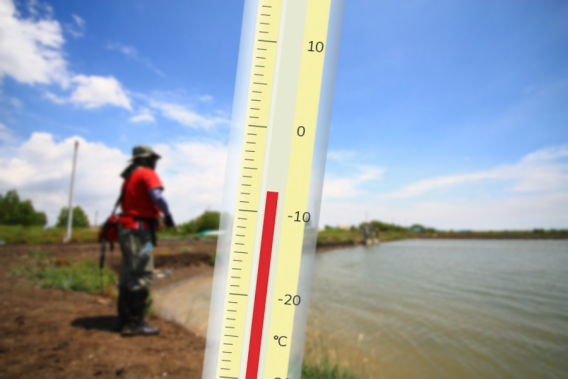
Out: -7.5°C
